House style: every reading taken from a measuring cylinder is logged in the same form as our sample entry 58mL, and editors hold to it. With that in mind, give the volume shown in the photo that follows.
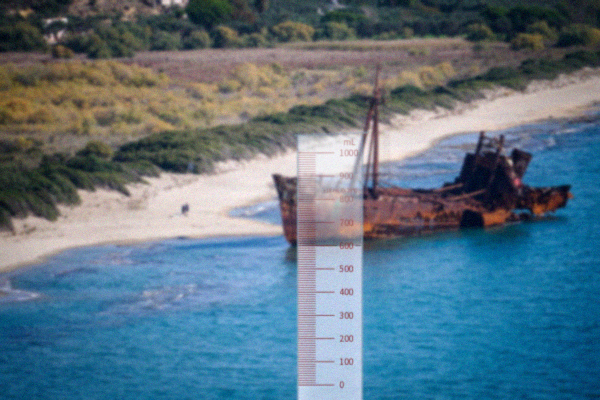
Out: 600mL
